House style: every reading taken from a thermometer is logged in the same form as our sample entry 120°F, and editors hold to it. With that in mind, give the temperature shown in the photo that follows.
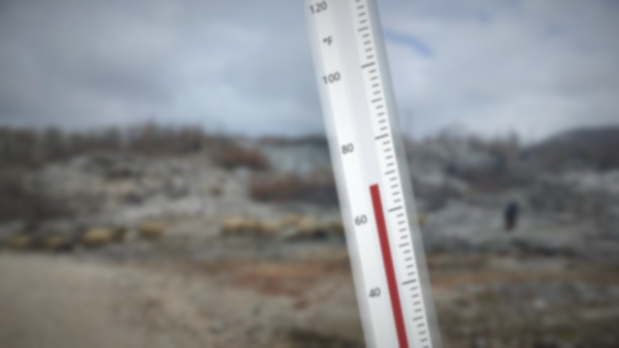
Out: 68°F
